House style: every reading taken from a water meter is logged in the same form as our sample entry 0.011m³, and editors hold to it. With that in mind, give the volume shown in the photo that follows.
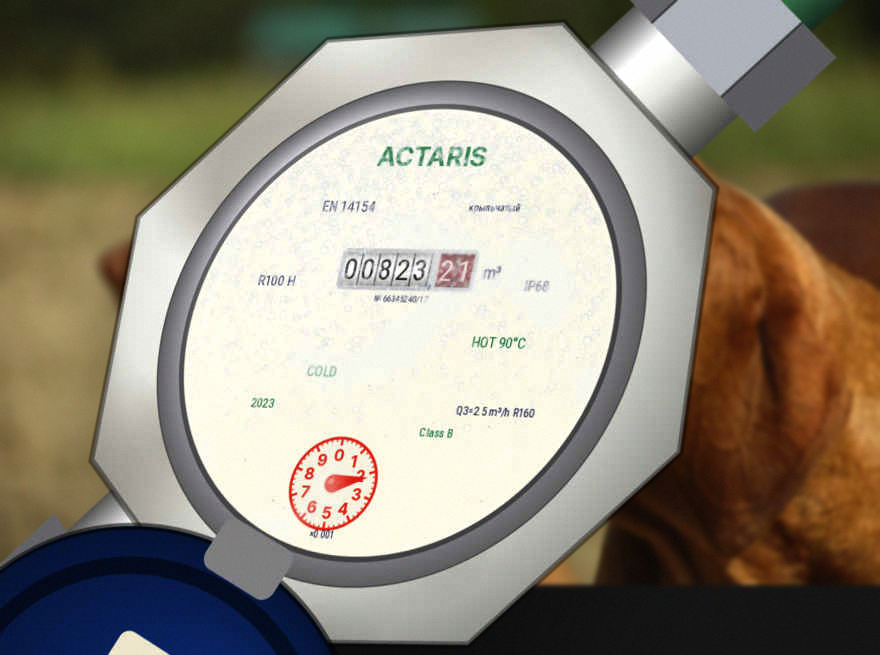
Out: 823.212m³
